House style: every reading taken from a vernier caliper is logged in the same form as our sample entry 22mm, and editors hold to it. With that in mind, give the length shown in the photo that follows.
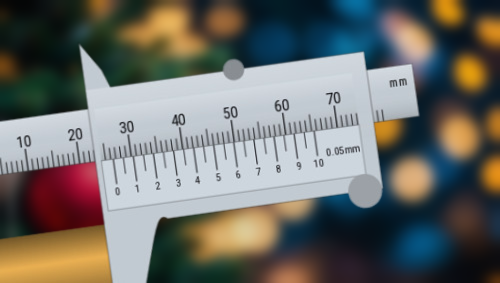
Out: 26.5mm
